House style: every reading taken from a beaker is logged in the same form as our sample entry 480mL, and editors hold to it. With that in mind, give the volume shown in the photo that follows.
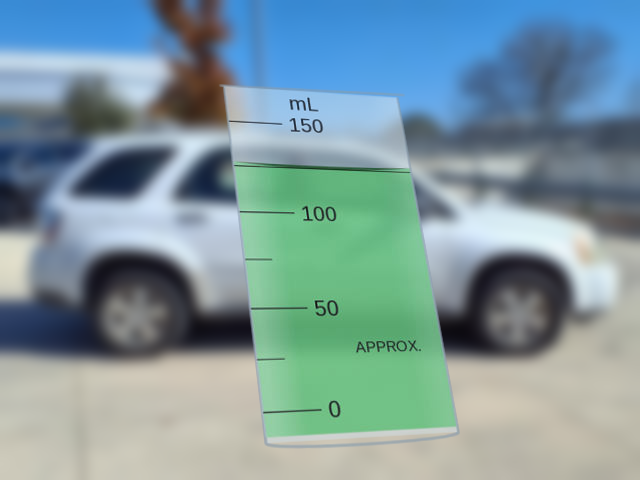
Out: 125mL
